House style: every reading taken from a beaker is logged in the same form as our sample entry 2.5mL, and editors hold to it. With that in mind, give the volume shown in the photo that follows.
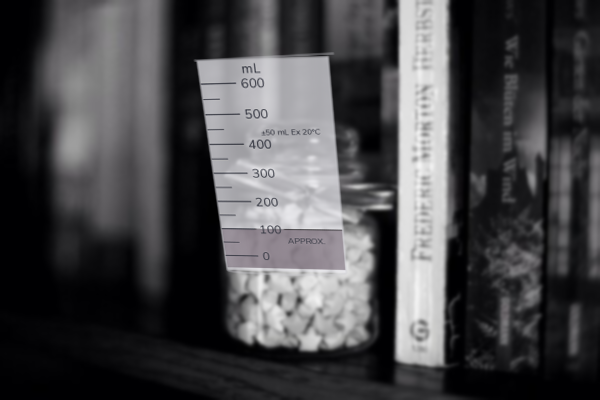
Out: 100mL
